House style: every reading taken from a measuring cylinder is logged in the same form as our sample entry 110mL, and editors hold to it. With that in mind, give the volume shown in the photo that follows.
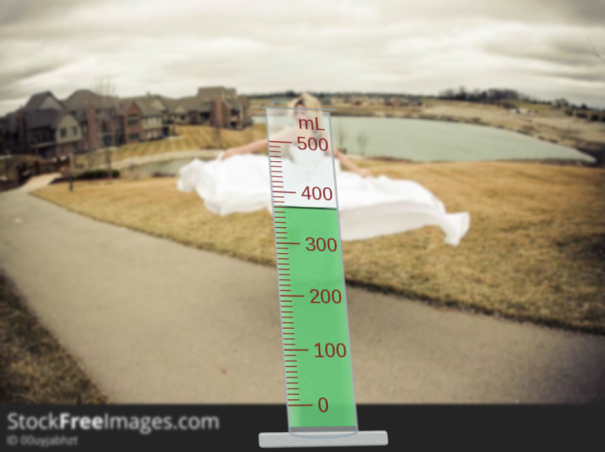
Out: 370mL
